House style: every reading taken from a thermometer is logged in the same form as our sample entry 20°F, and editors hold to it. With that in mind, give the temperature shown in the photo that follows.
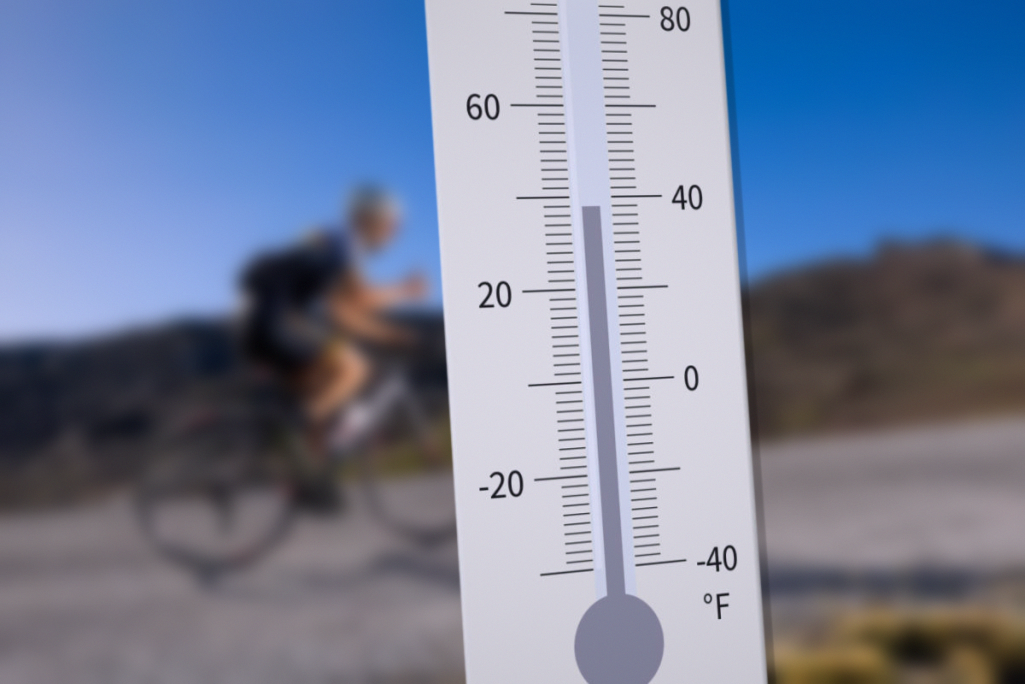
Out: 38°F
